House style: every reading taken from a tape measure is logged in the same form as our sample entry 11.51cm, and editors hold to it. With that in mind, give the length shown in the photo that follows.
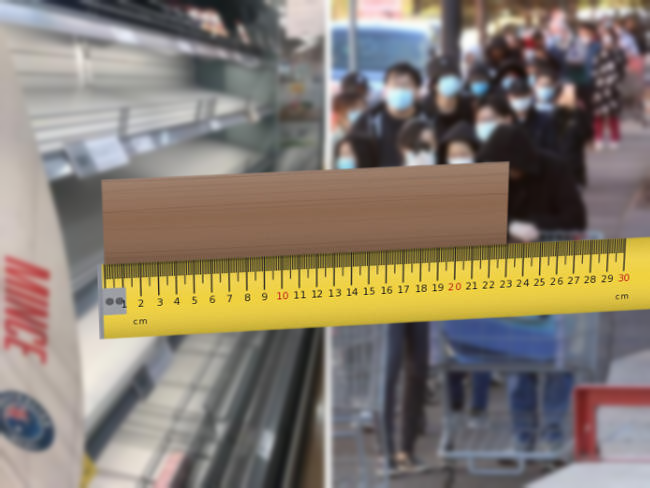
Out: 23cm
